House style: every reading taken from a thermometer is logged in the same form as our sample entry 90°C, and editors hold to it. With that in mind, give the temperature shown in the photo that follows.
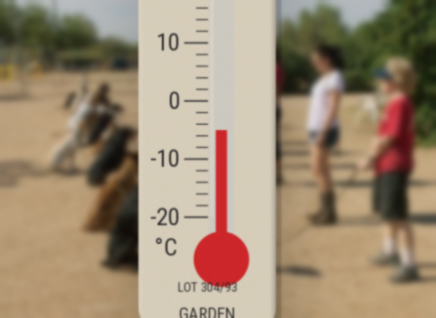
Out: -5°C
